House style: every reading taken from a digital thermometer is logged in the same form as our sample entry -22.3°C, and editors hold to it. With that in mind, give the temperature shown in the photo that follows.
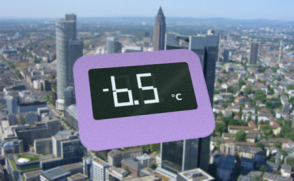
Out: -6.5°C
